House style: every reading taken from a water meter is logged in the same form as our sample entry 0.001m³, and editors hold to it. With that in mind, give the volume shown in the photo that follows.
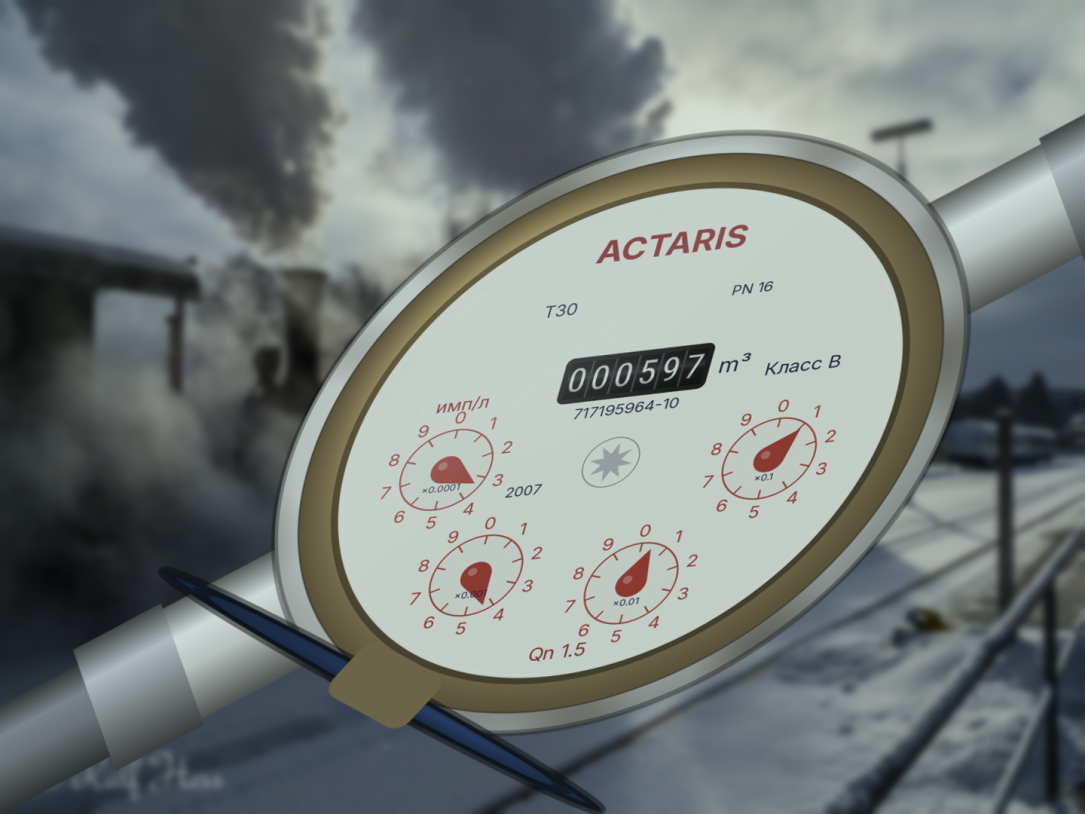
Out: 597.1043m³
